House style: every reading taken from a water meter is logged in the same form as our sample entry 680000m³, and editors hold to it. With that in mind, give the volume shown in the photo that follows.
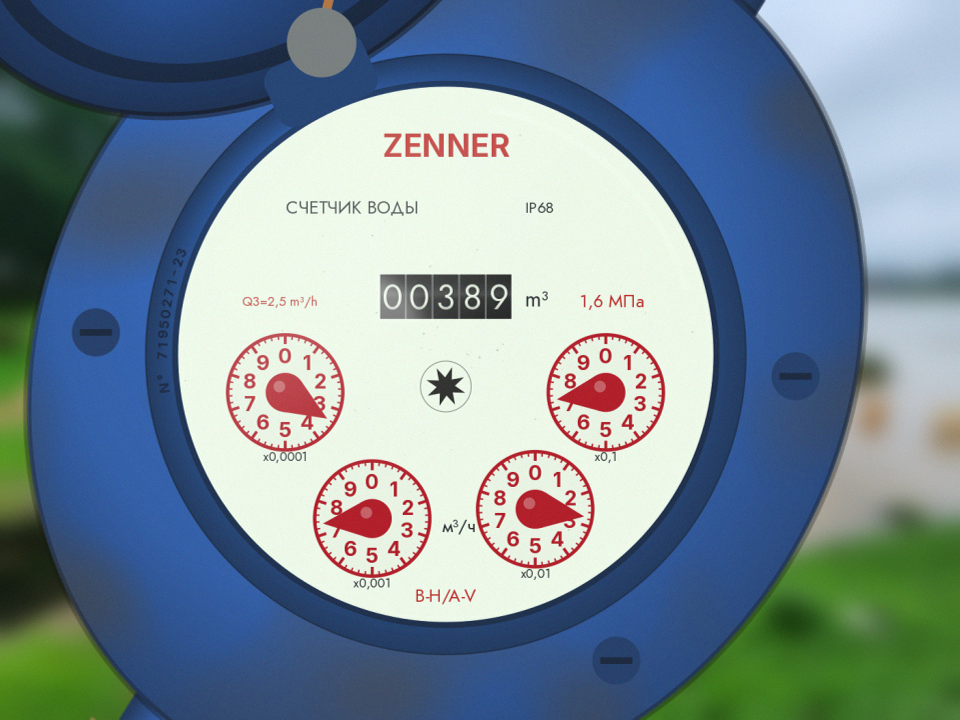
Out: 389.7273m³
